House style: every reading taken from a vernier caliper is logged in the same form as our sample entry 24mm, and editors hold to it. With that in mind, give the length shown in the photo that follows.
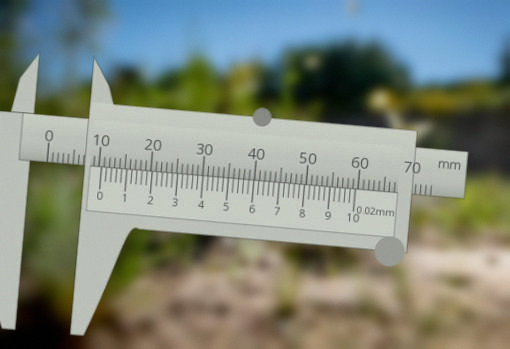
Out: 10.5mm
